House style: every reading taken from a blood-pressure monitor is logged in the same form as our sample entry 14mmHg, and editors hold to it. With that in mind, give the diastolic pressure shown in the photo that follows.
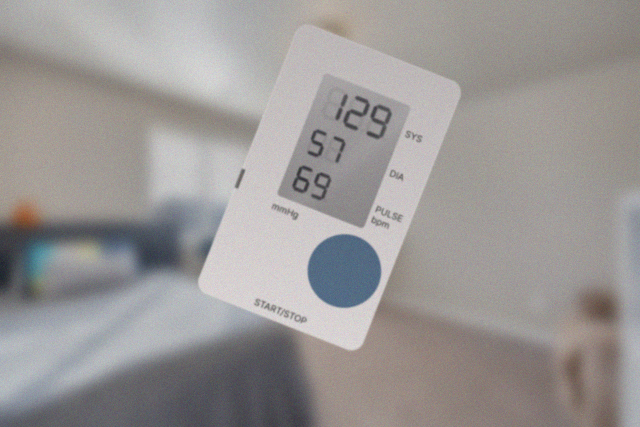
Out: 57mmHg
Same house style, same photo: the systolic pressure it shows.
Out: 129mmHg
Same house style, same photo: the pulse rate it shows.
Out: 69bpm
